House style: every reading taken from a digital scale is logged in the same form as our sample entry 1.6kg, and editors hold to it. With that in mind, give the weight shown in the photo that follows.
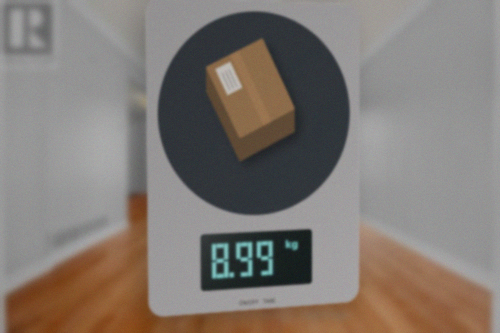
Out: 8.99kg
